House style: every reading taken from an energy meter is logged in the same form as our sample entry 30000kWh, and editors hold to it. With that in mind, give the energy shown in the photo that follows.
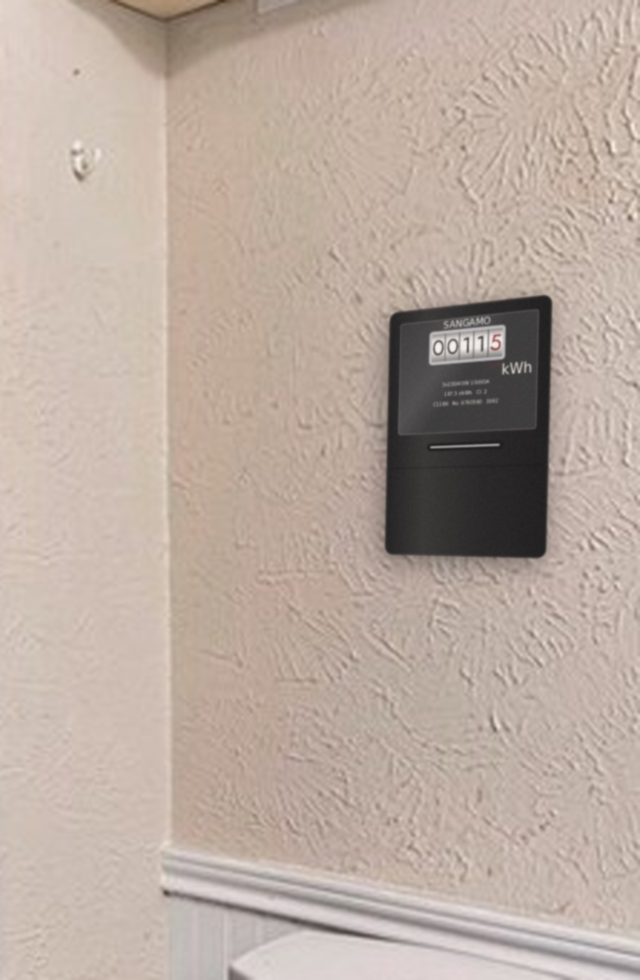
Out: 11.5kWh
